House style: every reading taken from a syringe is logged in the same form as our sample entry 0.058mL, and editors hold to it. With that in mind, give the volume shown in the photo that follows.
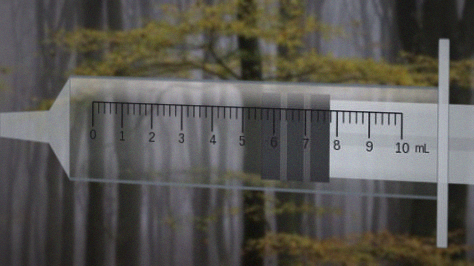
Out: 5.6mL
